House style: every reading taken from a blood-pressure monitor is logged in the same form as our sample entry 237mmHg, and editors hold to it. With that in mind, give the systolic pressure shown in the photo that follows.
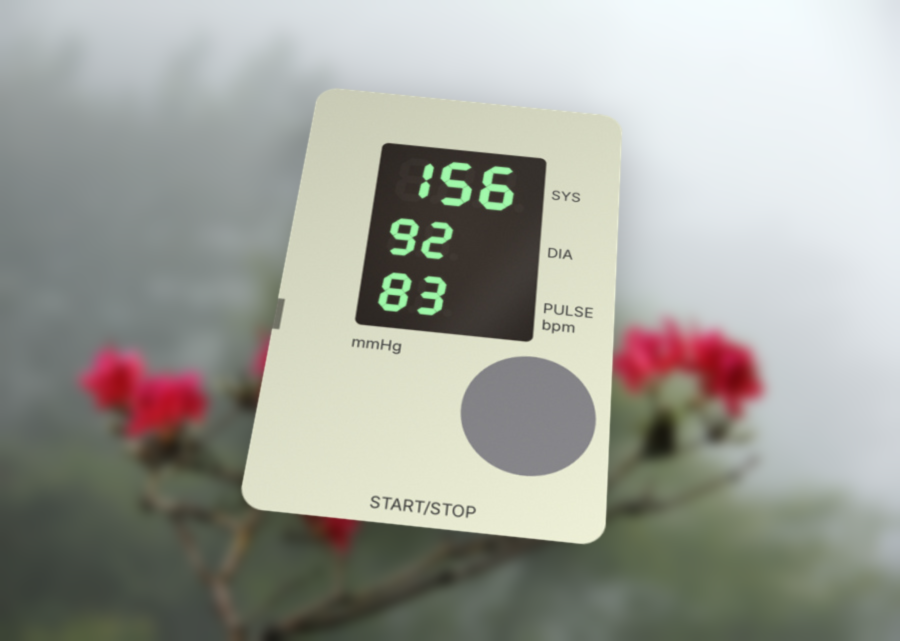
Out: 156mmHg
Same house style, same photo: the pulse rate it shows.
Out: 83bpm
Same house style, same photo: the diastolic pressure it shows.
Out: 92mmHg
